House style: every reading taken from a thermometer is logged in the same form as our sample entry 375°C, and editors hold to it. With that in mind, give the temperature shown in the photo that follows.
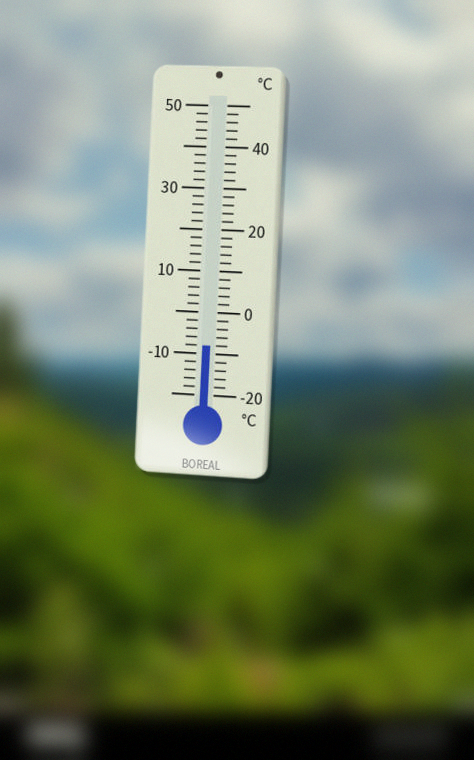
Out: -8°C
